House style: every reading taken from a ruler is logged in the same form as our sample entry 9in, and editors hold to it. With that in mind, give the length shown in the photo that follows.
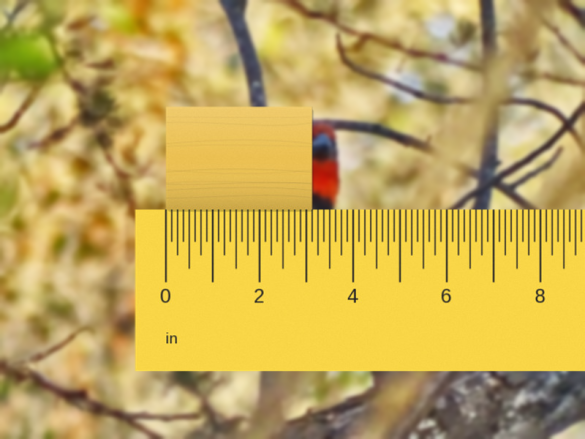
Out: 3.125in
